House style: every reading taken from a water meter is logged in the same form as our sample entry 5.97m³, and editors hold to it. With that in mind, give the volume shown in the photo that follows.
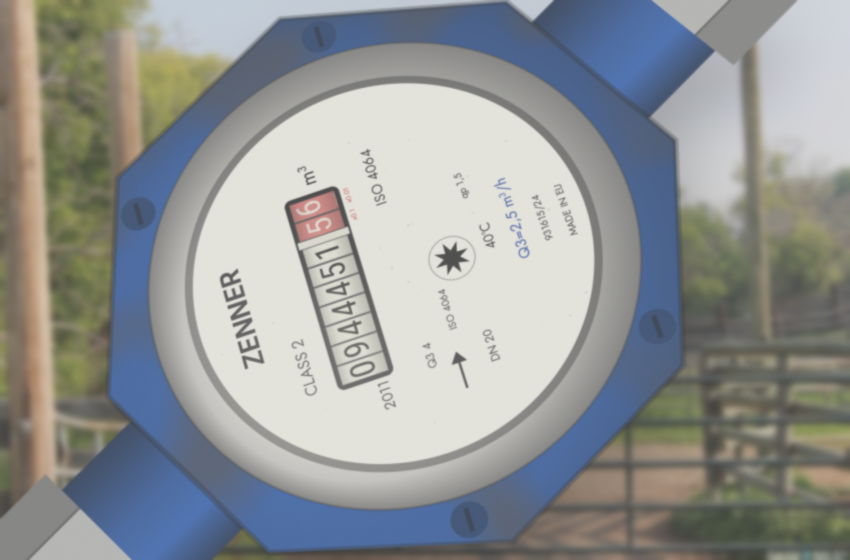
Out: 944451.56m³
